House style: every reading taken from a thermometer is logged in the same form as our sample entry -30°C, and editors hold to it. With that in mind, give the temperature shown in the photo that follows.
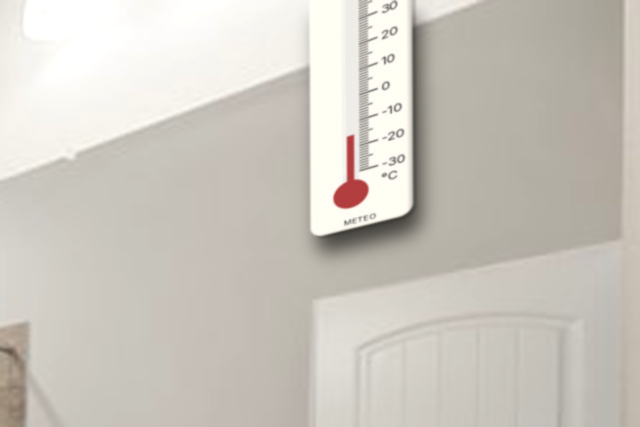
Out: -15°C
